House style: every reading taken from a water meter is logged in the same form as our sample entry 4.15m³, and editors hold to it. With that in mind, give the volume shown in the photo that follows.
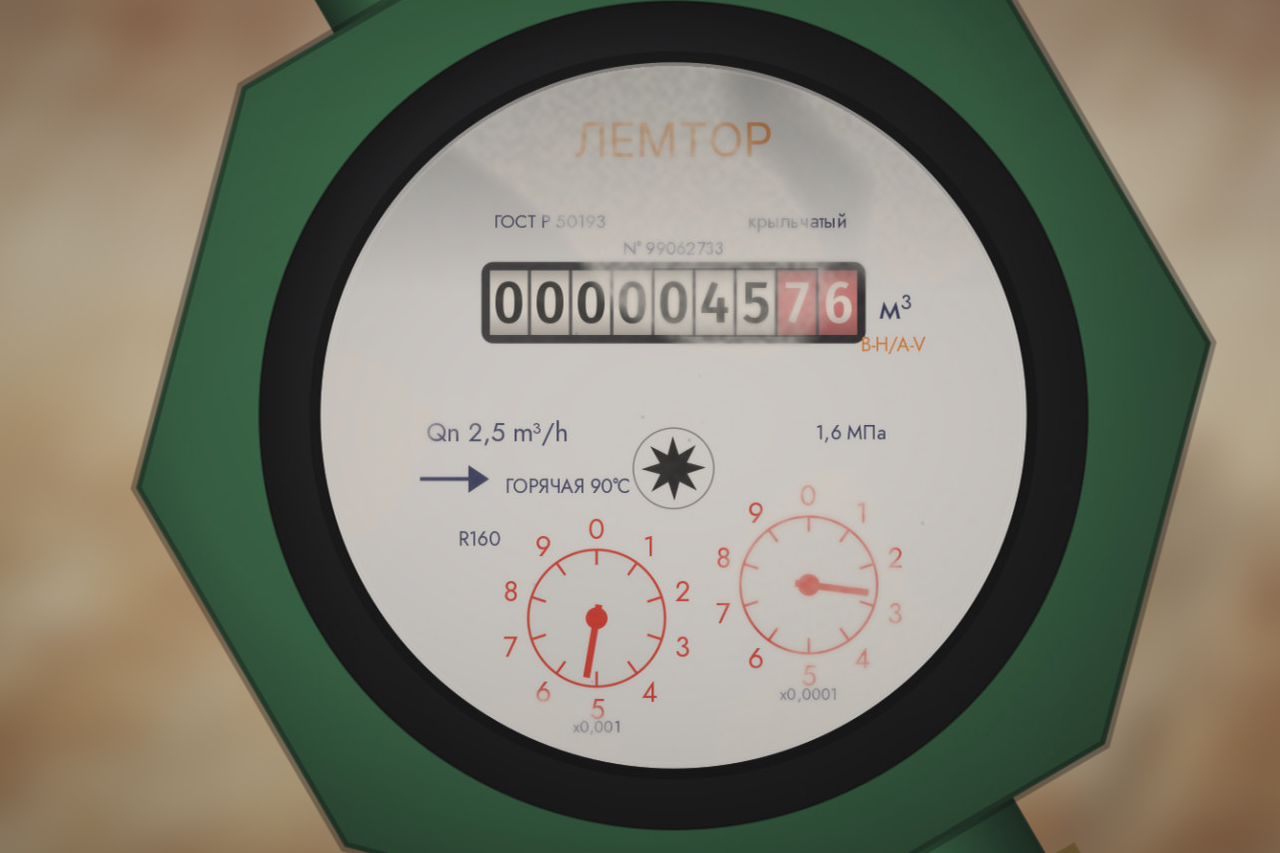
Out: 45.7652m³
